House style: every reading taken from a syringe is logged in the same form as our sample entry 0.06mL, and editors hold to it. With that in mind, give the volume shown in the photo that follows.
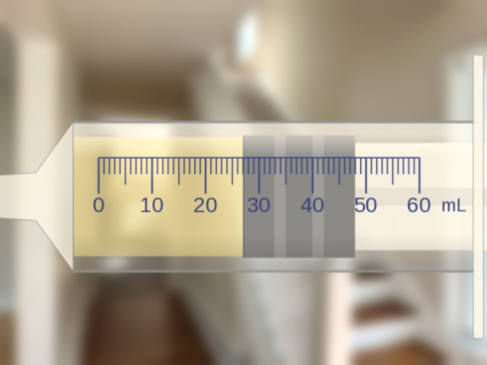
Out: 27mL
